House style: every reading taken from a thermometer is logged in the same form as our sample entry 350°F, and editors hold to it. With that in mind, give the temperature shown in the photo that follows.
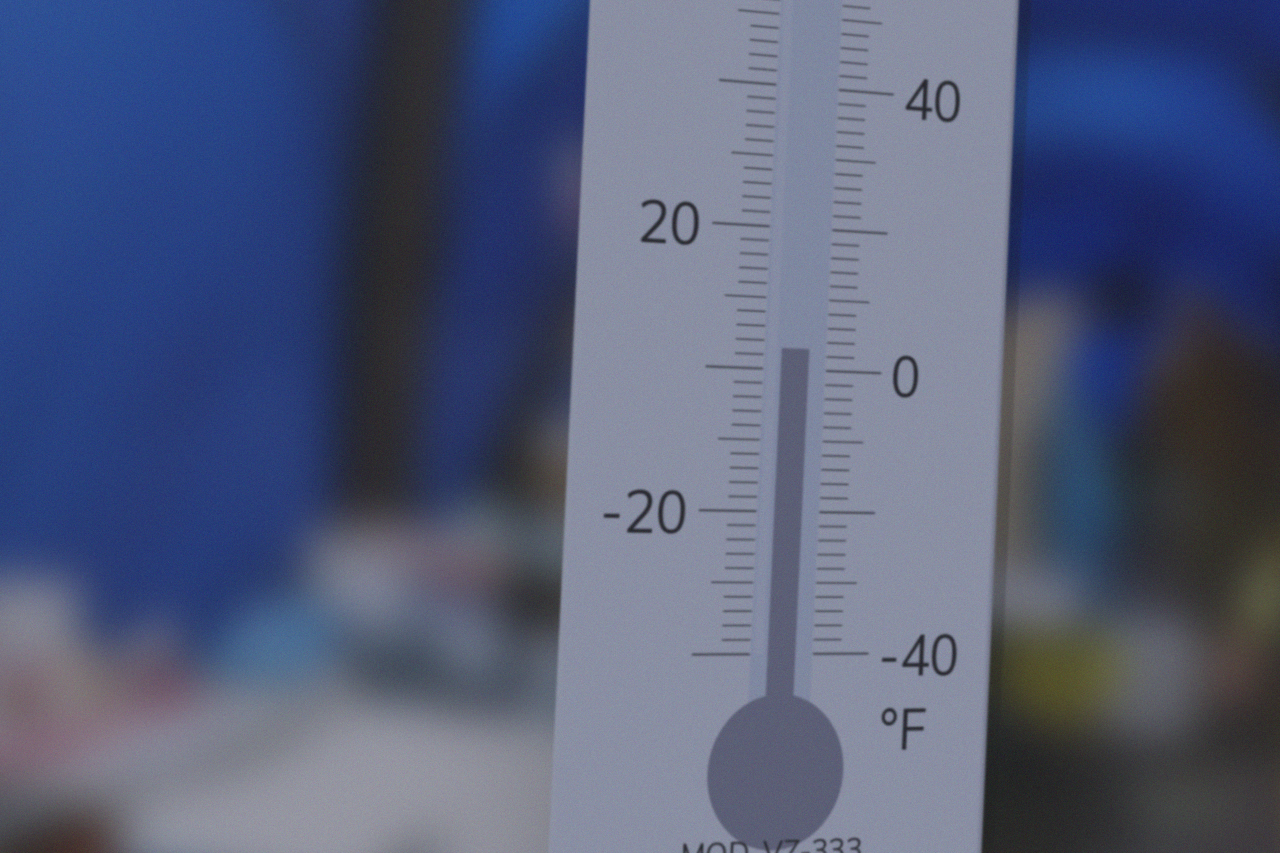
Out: 3°F
